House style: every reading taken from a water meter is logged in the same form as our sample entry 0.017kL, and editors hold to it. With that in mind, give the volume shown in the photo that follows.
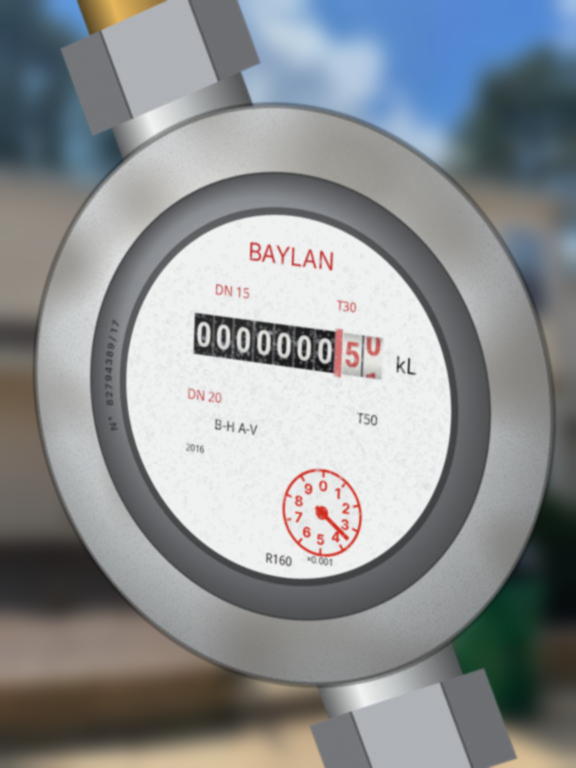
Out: 0.503kL
